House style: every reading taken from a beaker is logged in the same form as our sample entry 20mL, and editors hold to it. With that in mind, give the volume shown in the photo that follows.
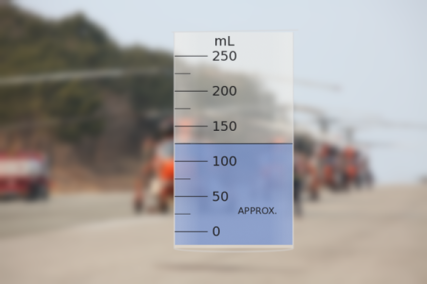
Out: 125mL
